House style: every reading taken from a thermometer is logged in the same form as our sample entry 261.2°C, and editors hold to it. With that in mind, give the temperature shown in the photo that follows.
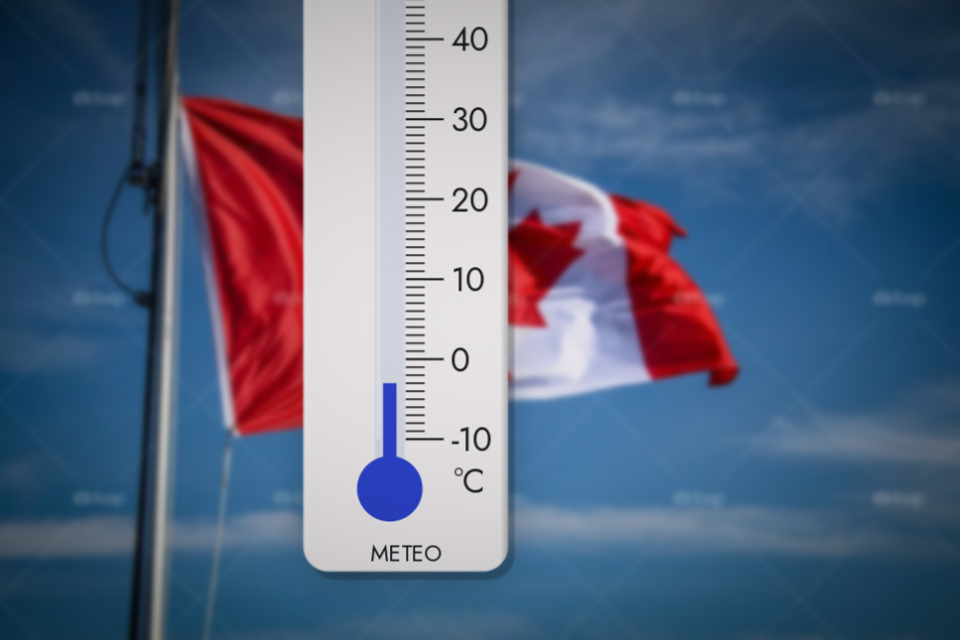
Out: -3°C
